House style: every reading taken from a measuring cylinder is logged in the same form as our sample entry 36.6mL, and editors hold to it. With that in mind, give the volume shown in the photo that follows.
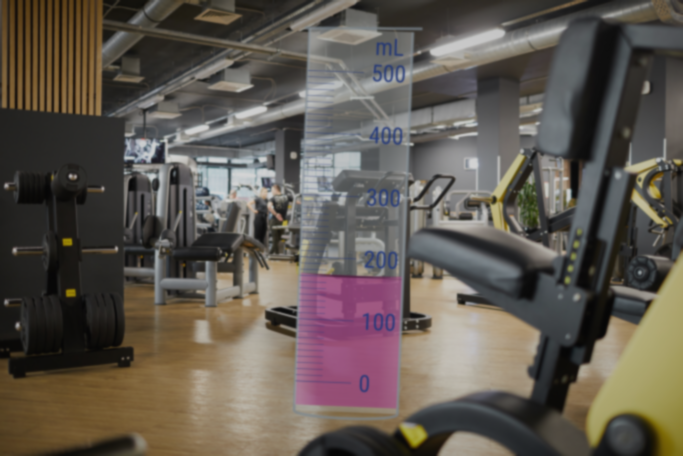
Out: 170mL
